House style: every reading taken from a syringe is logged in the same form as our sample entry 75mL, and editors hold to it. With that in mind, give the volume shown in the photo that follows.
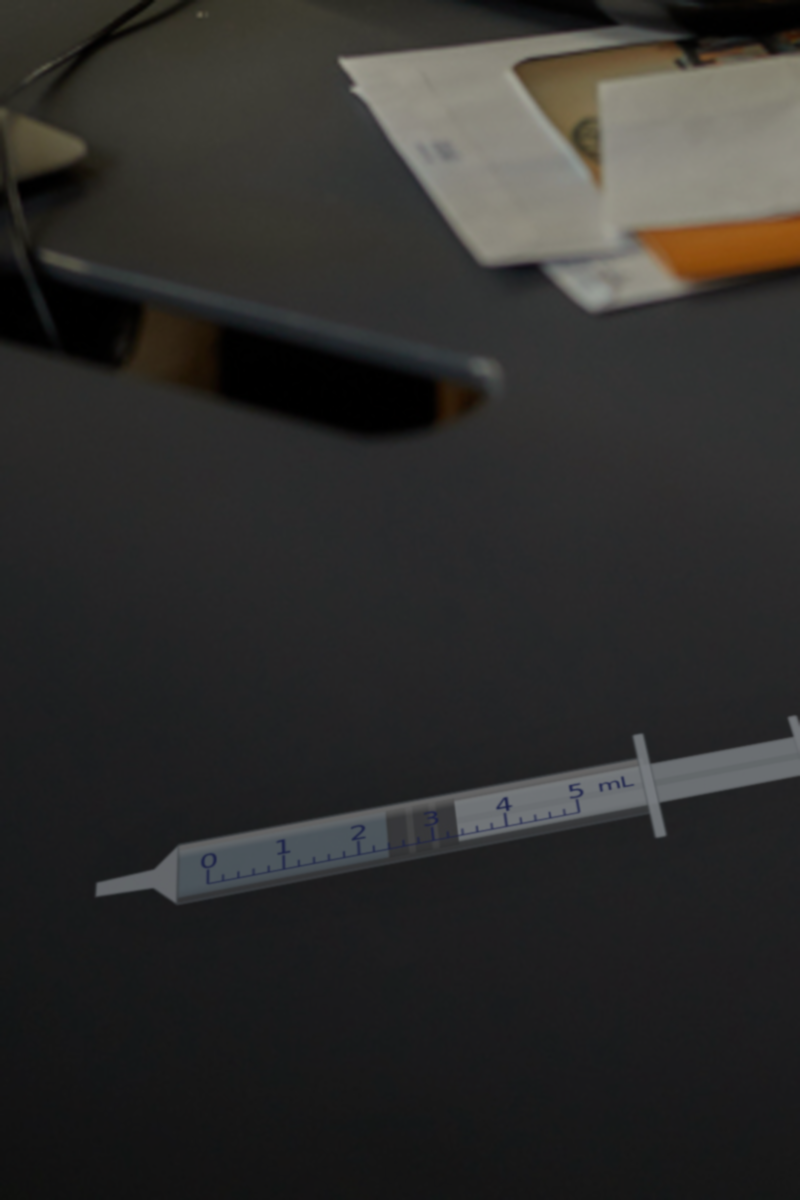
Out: 2.4mL
